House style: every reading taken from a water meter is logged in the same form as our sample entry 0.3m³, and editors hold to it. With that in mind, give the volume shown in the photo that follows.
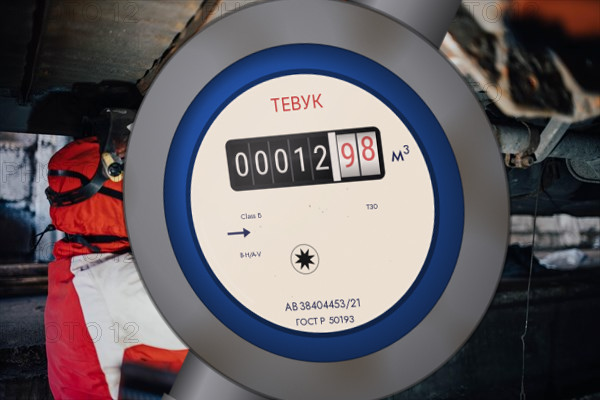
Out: 12.98m³
